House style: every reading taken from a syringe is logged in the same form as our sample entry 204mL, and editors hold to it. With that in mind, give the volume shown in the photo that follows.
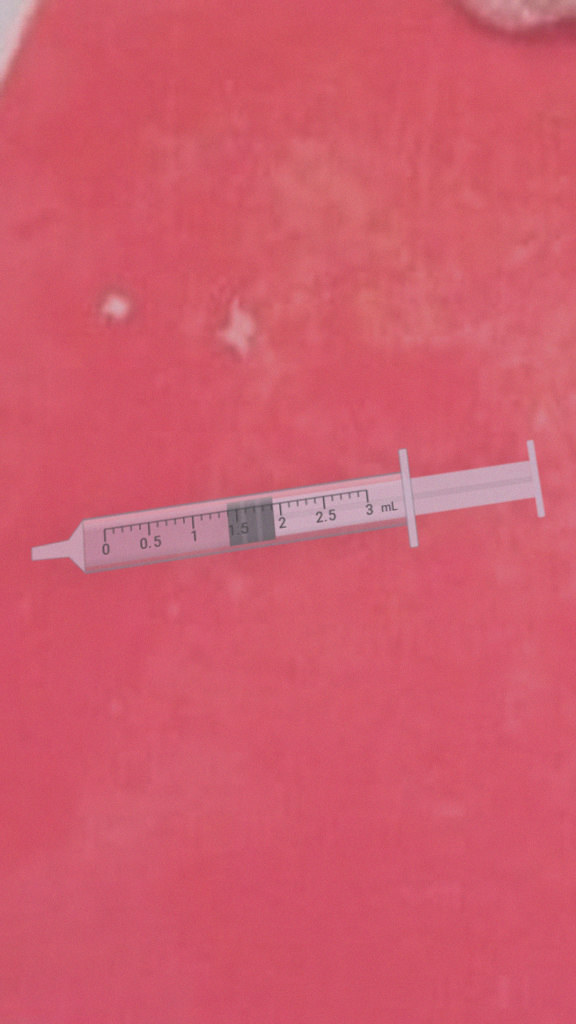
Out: 1.4mL
